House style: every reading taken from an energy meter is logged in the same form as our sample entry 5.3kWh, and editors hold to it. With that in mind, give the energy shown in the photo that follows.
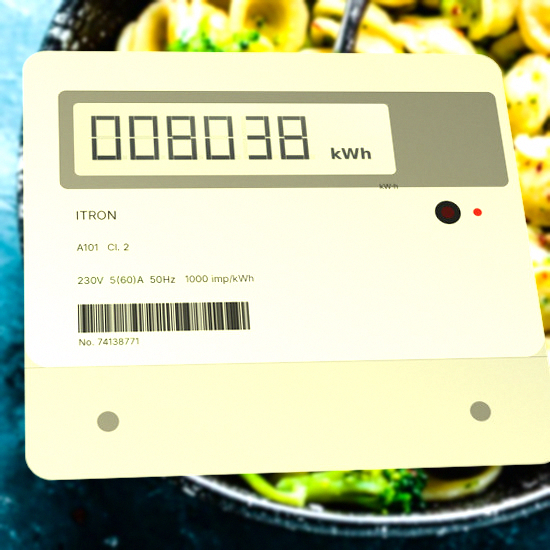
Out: 8038kWh
